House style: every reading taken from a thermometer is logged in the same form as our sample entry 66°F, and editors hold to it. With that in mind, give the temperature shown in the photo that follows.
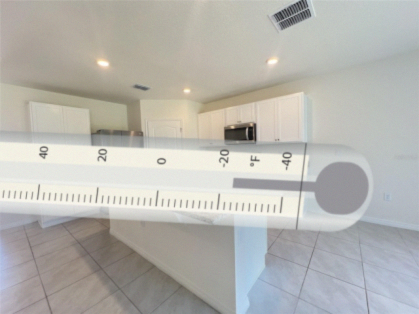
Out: -24°F
